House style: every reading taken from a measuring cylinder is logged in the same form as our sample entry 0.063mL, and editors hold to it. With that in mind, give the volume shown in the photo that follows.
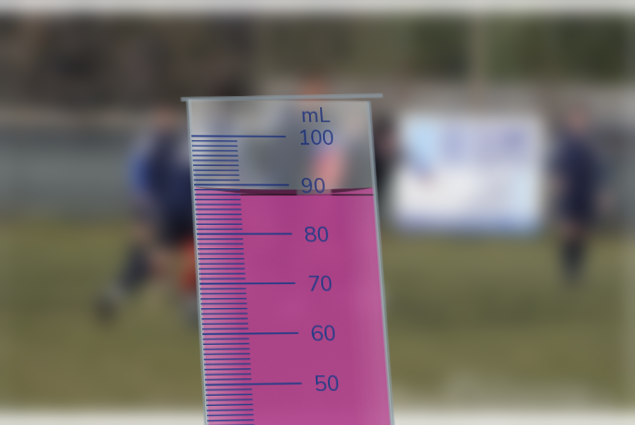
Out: 88mL
